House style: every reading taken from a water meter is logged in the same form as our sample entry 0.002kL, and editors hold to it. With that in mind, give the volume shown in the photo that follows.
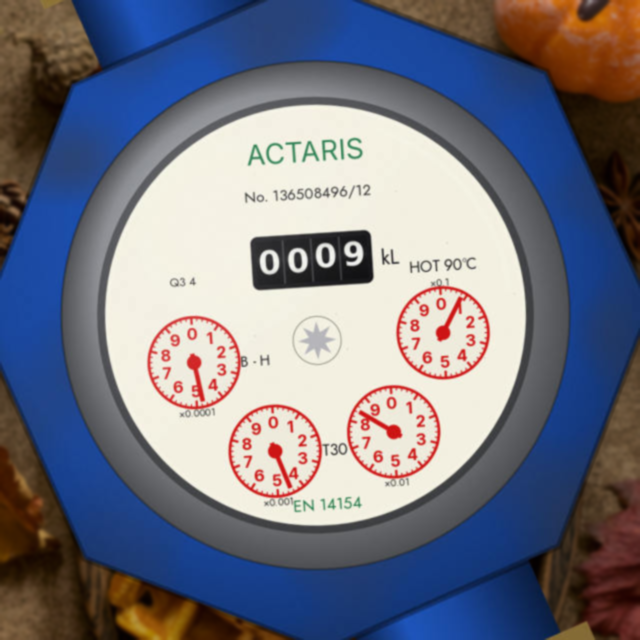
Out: 9.0844kL
